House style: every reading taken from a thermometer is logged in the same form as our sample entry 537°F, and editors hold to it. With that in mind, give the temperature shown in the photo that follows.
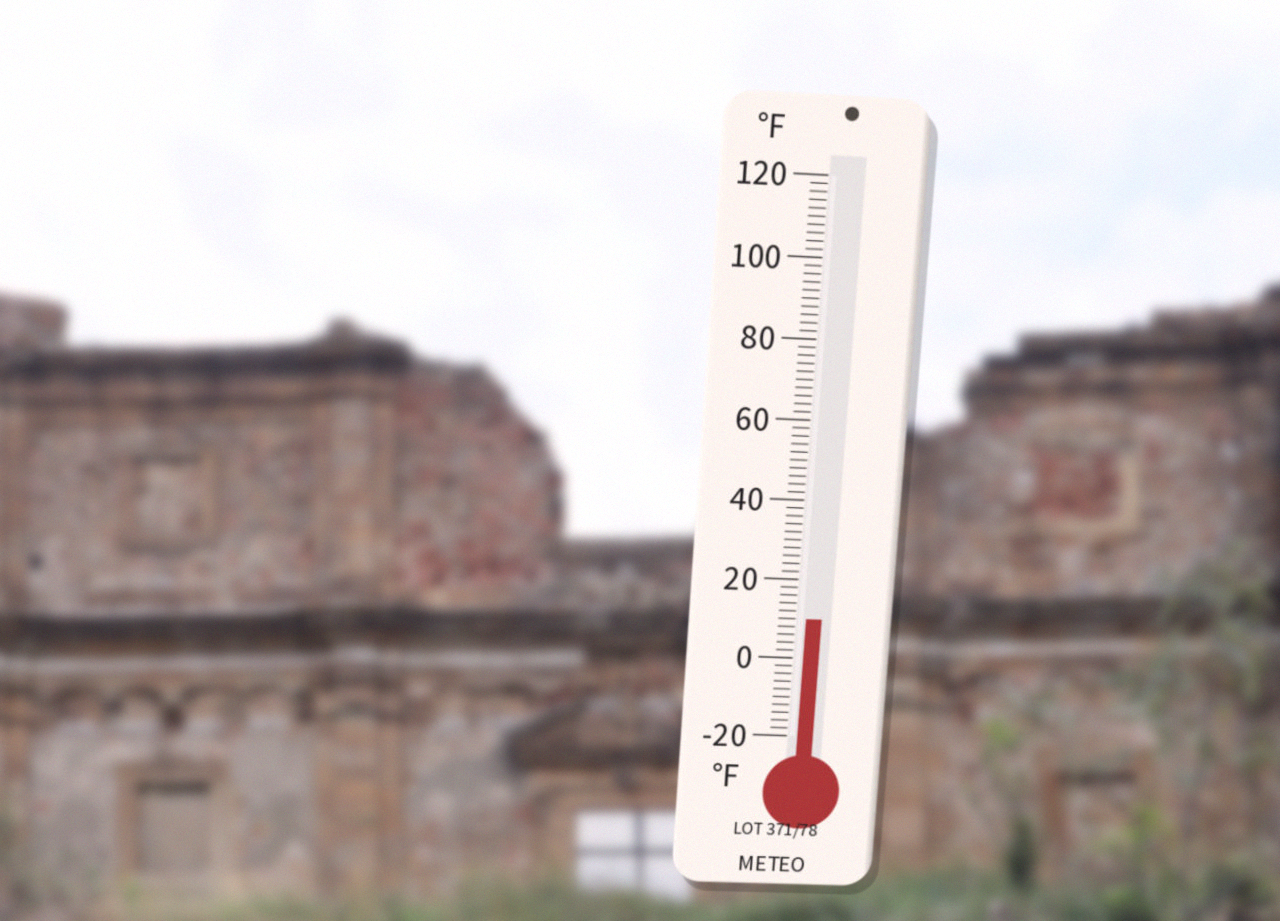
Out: 10°F
